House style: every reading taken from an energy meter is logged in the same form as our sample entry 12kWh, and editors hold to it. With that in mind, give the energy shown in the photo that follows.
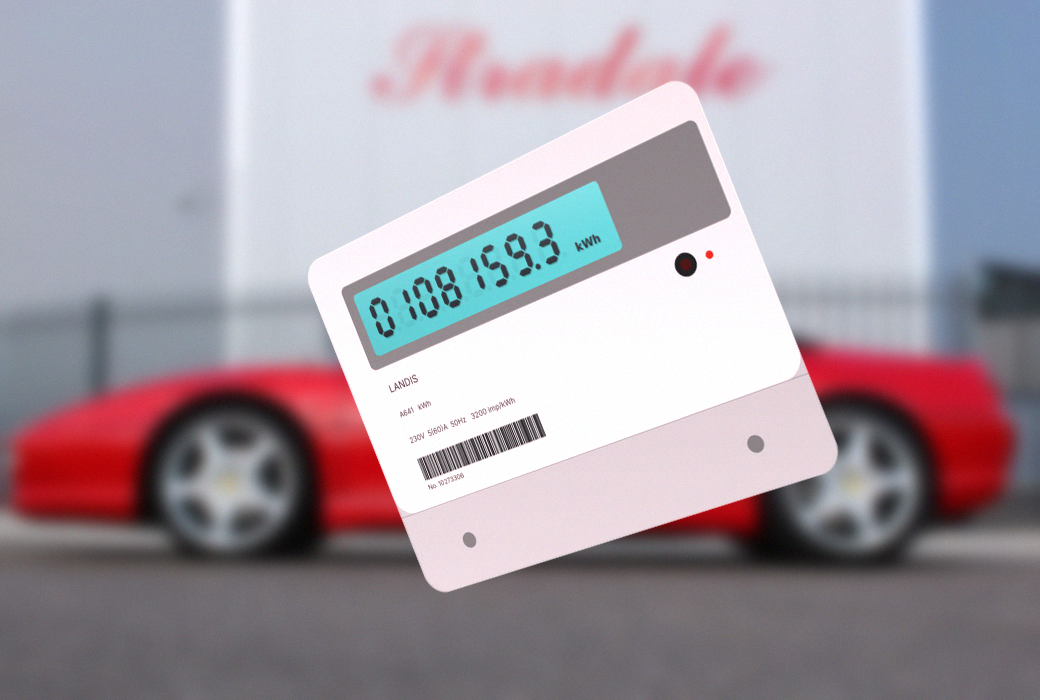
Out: 108159.3kWh
